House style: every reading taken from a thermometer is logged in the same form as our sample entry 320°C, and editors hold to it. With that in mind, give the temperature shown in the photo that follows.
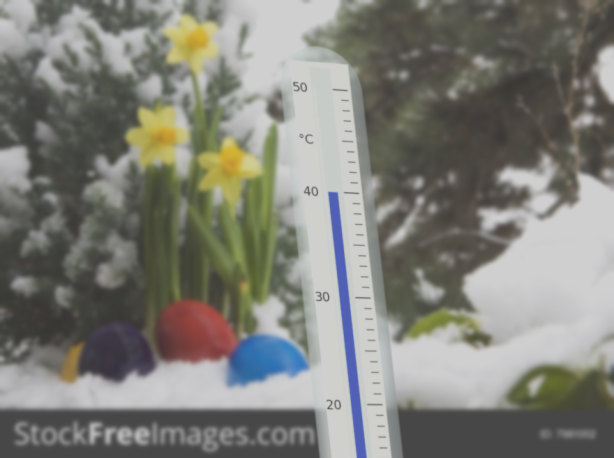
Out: 40°C
